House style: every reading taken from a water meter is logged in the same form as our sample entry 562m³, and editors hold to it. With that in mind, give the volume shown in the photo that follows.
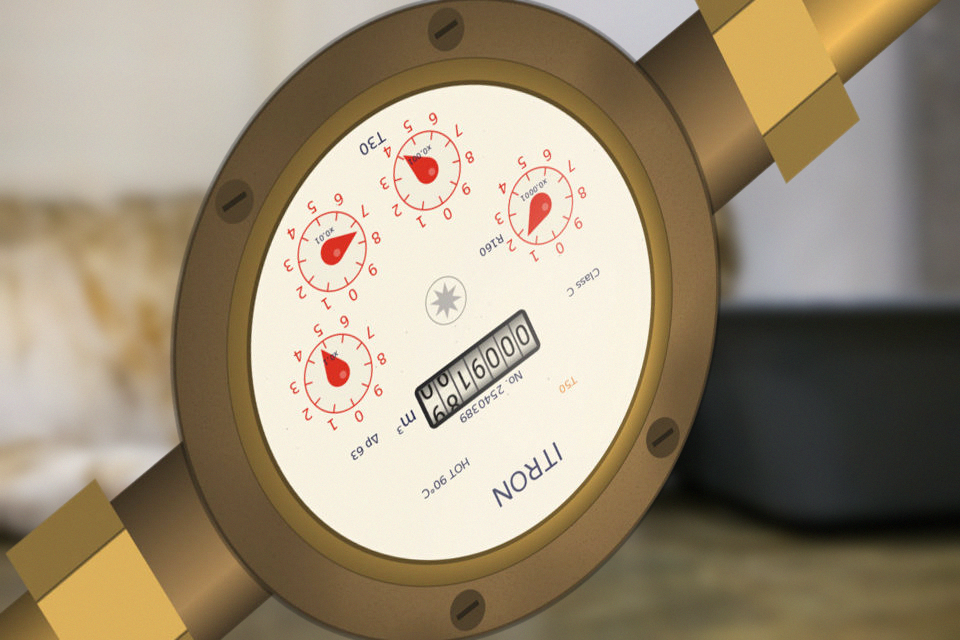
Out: 9189.4741m³
